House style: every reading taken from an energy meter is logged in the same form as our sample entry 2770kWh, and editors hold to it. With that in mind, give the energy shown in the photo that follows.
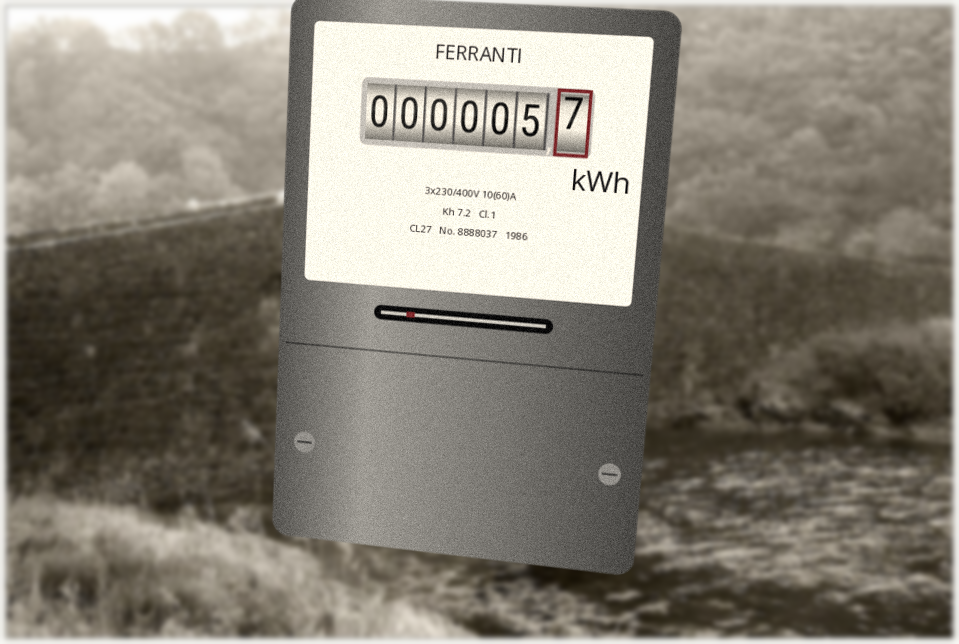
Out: 5.7kWh
